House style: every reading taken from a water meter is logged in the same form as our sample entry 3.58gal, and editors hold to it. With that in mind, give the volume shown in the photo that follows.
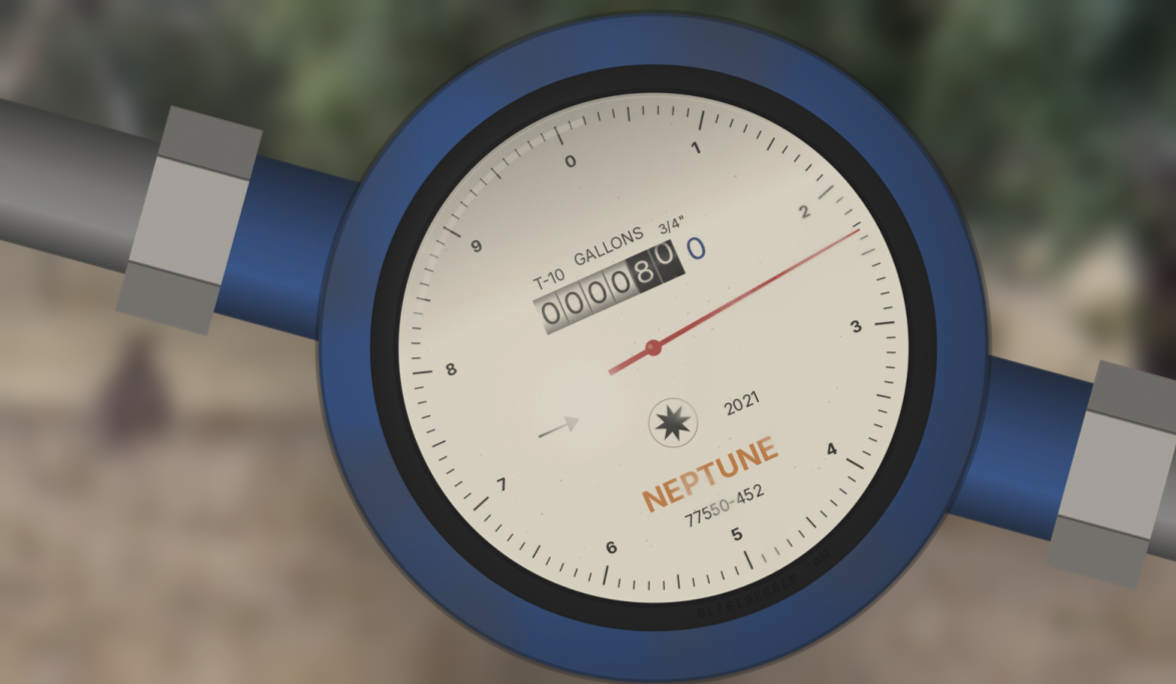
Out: 802.3gal
